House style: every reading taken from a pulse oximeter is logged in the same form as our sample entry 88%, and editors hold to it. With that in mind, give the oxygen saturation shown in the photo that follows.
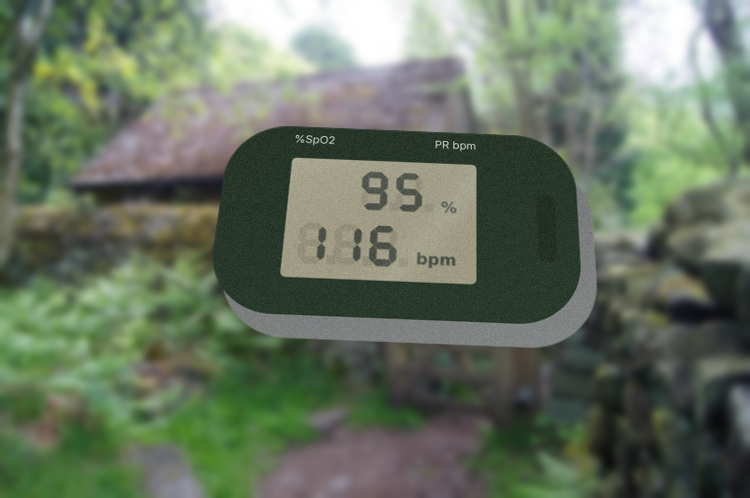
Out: 95%
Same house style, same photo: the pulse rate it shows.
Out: 116bpm
